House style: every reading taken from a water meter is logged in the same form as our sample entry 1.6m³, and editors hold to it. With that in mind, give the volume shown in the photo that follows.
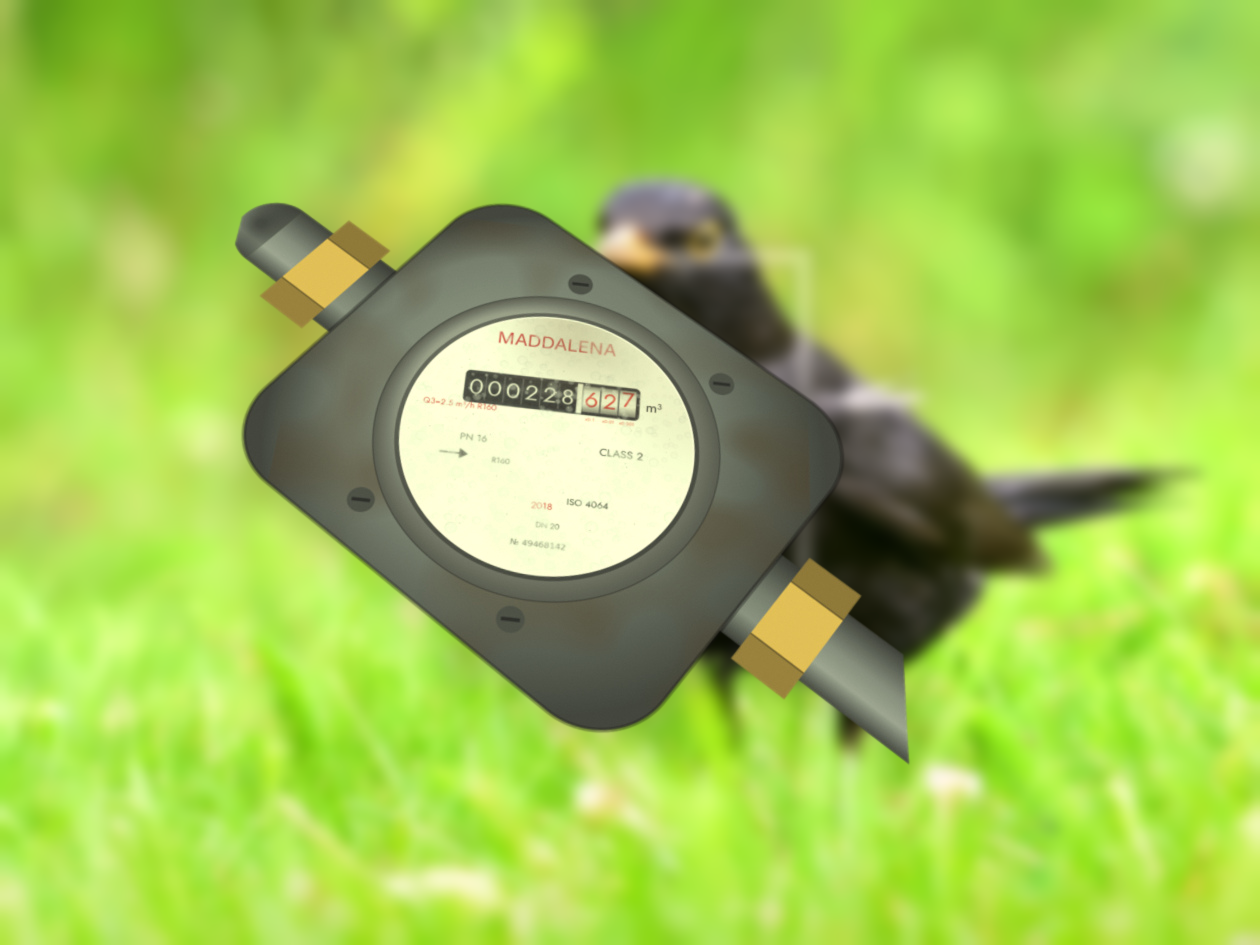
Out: 228.627m³
